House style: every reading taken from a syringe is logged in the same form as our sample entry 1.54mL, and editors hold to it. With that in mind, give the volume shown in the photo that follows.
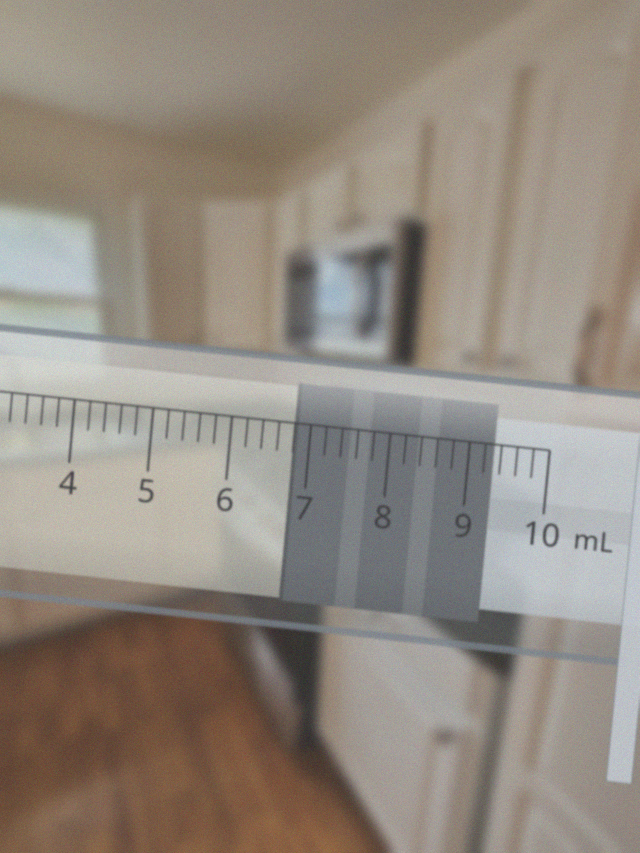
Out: 6.8mL
